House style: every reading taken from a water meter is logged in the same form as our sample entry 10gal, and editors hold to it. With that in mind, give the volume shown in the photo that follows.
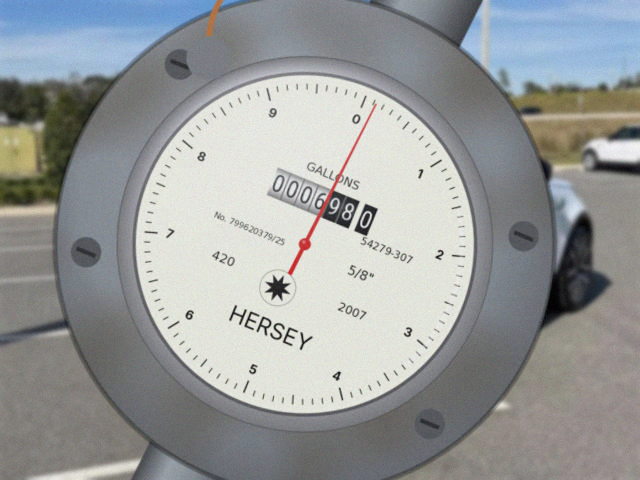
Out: 6980.1gal
